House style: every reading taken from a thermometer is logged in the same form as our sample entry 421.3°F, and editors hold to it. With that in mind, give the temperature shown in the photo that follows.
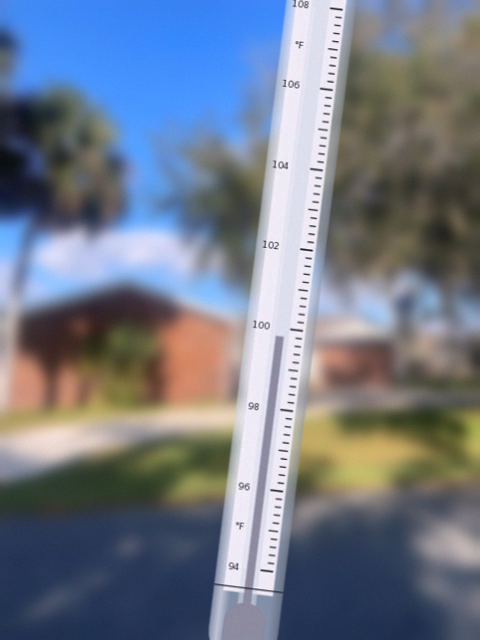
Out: 99.8°F
